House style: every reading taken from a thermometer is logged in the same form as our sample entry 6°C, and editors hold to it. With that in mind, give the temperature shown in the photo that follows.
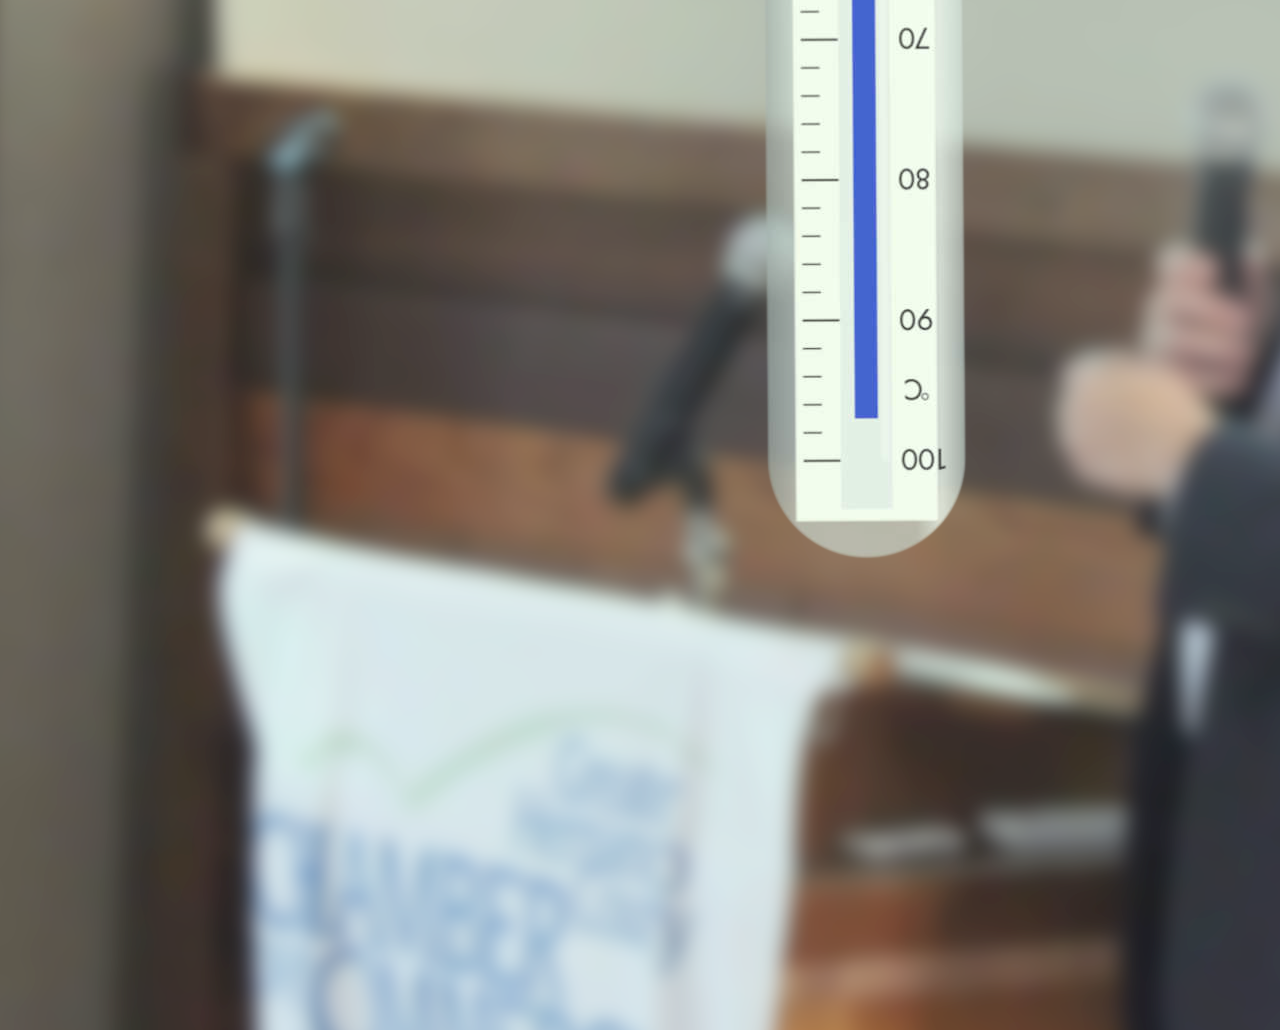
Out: 97°C
